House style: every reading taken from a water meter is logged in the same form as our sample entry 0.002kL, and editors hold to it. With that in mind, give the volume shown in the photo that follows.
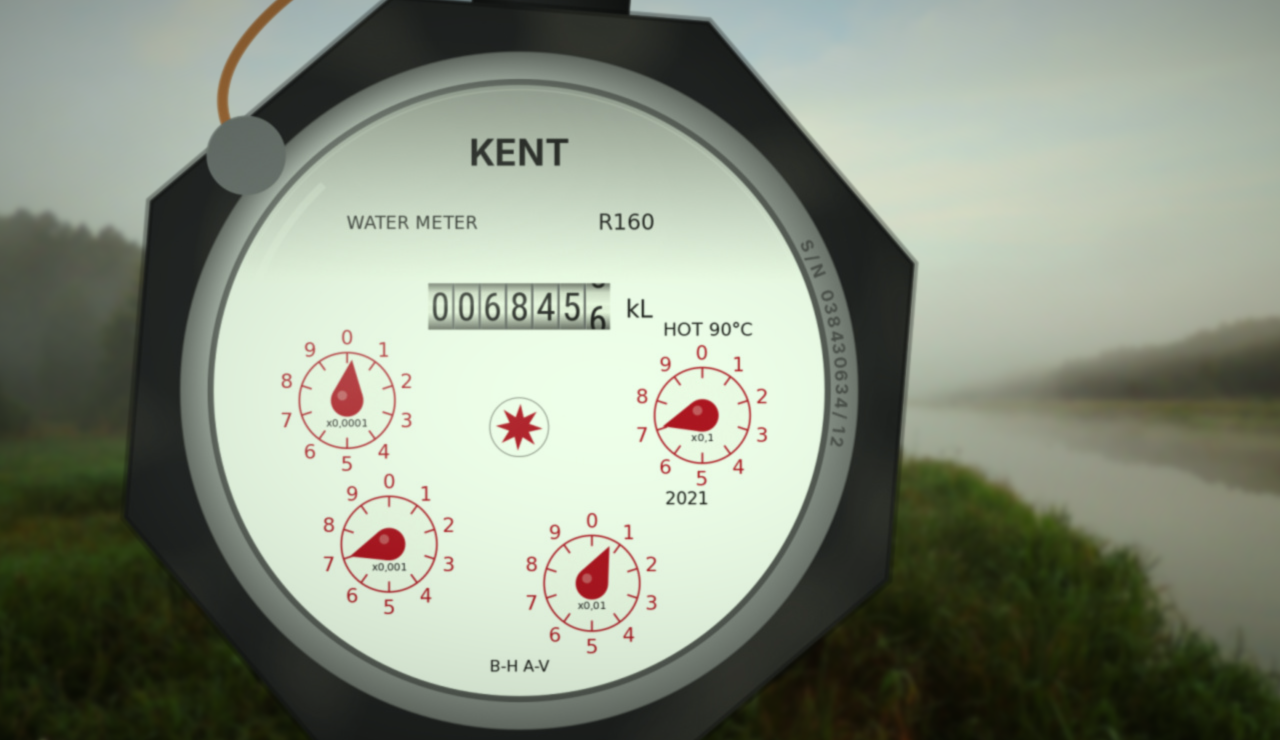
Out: 68455.7070kL
